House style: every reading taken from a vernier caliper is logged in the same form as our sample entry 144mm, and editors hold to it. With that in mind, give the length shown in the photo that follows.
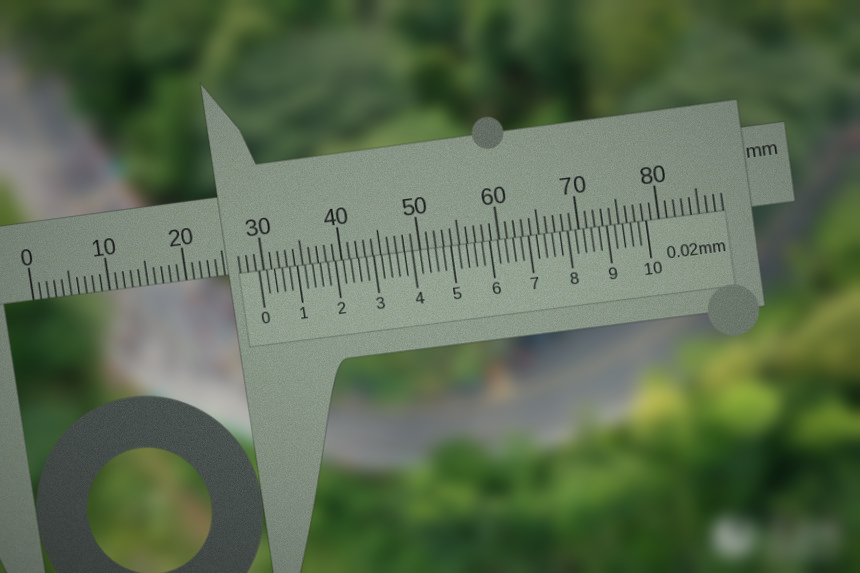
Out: 29.4mm
